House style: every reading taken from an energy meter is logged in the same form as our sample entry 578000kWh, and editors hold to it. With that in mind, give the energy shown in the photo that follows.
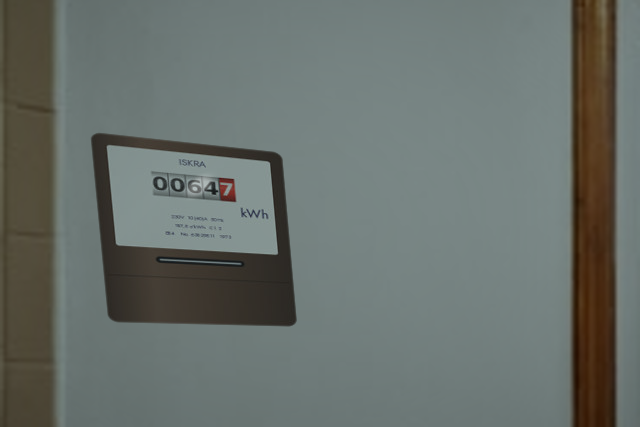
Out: 64.7kWh
